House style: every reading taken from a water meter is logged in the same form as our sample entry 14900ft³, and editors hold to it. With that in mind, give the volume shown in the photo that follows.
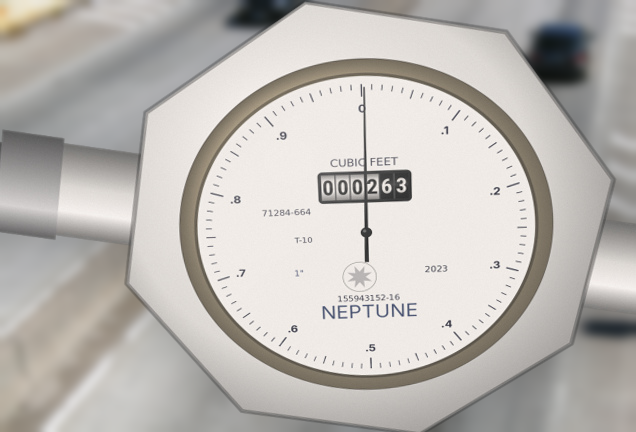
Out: 263.00ft³
